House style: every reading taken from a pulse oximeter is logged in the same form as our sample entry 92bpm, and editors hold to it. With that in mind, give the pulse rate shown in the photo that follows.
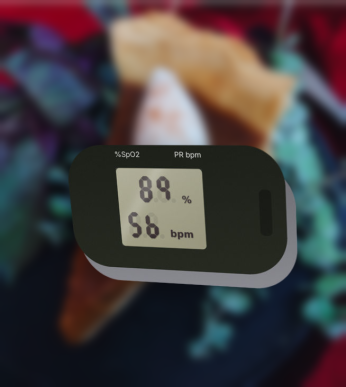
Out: 56bpm
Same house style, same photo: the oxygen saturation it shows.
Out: 89%
